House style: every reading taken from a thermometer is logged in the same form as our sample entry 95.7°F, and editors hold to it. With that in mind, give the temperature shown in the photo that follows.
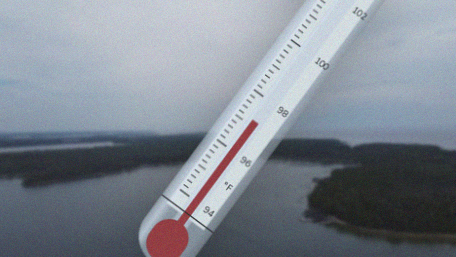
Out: 97.2°F
